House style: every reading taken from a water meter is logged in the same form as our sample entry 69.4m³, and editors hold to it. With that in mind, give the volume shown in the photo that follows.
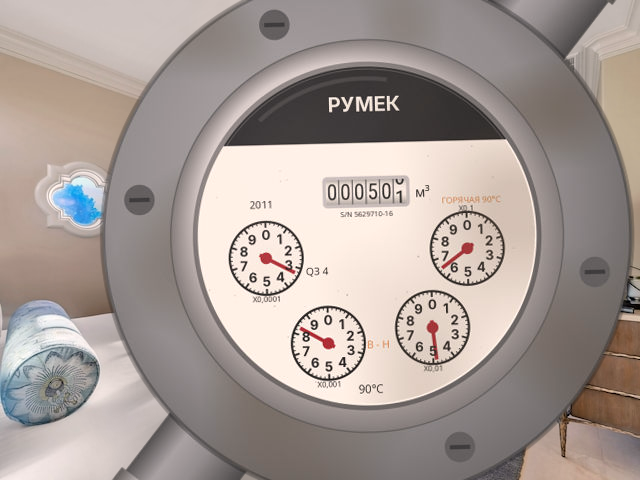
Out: 500.6483m³
